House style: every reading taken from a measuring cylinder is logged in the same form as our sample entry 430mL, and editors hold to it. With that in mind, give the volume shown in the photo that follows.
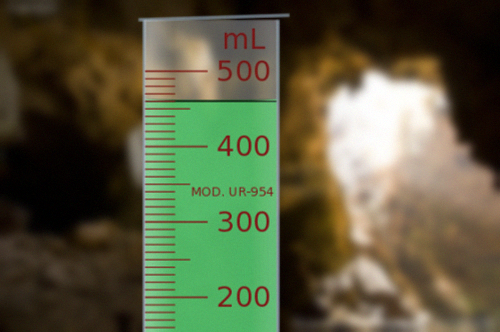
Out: 460mL
